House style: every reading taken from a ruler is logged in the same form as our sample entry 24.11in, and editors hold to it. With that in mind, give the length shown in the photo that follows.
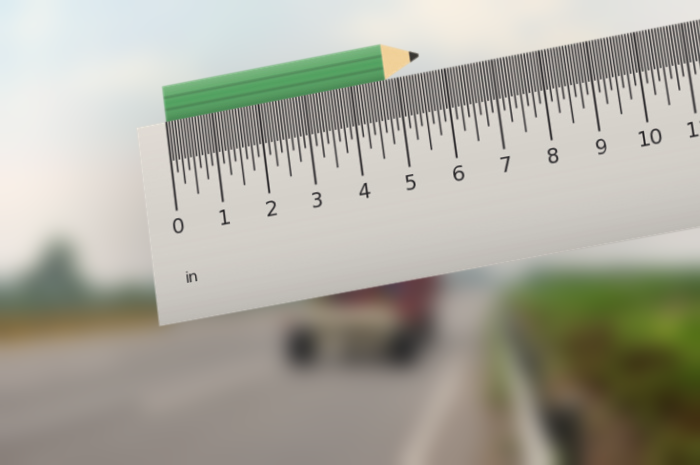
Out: 5.5in
